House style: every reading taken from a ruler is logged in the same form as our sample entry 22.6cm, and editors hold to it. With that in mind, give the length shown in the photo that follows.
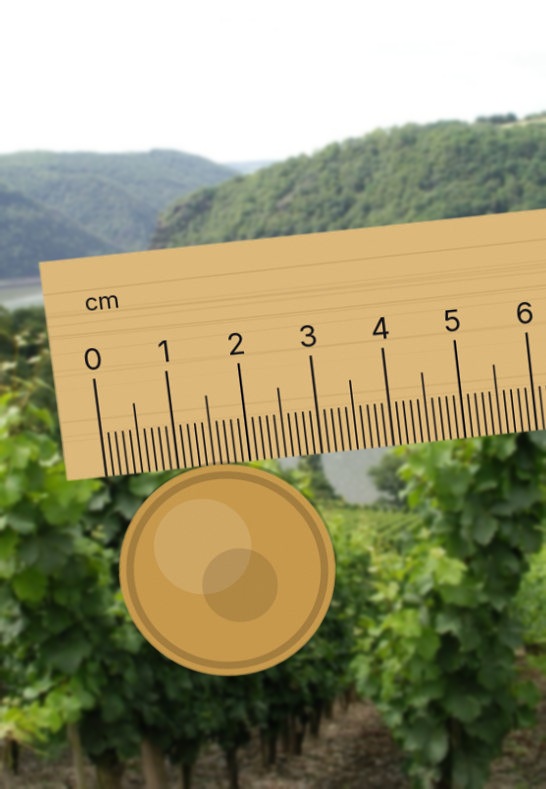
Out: 3cm
